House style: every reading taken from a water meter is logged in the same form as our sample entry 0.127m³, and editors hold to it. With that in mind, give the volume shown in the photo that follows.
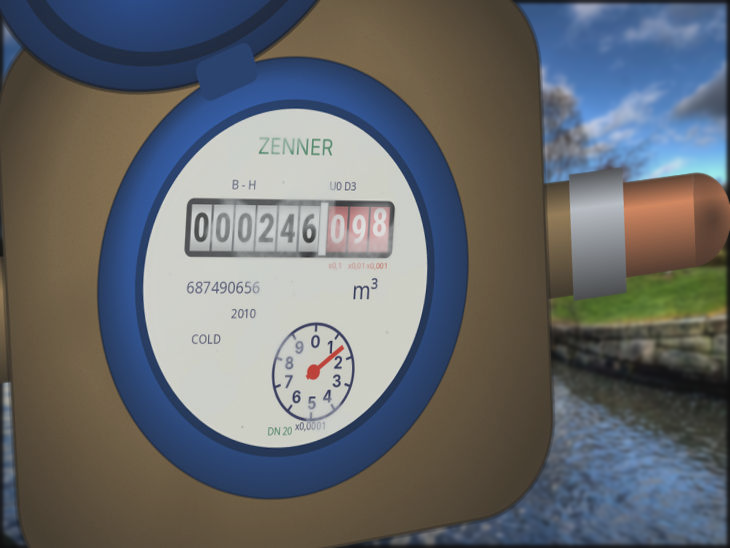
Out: 246.0981m³
